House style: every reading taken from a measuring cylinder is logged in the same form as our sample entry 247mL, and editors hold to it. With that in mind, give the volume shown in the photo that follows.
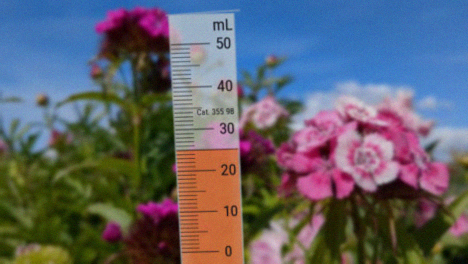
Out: 25mL
